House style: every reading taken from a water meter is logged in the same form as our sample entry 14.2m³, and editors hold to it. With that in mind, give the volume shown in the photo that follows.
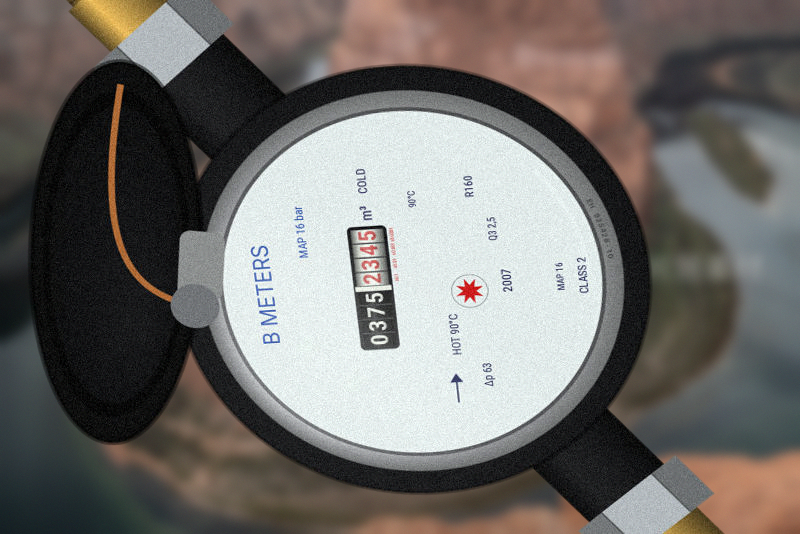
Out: 375.2345m³
